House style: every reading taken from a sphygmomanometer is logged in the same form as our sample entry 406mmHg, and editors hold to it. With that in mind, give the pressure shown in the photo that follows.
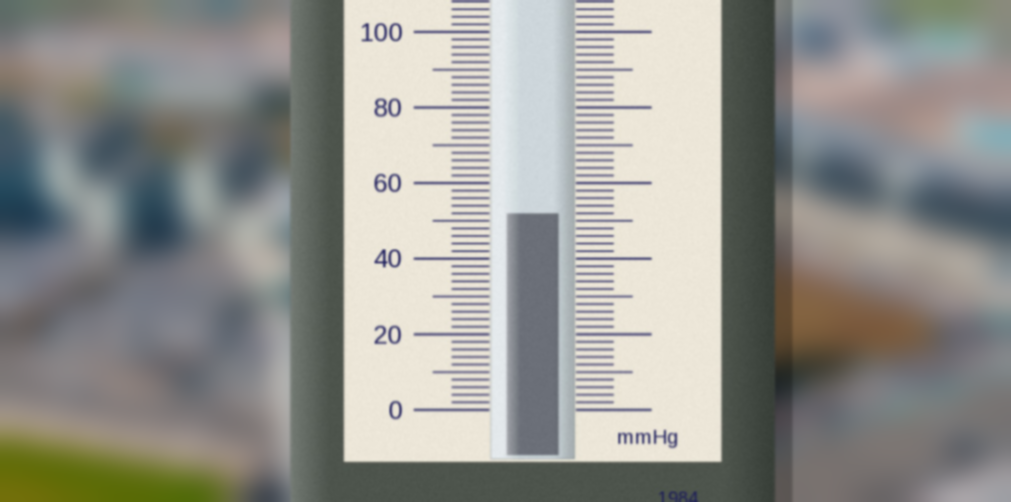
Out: 52mmHg
